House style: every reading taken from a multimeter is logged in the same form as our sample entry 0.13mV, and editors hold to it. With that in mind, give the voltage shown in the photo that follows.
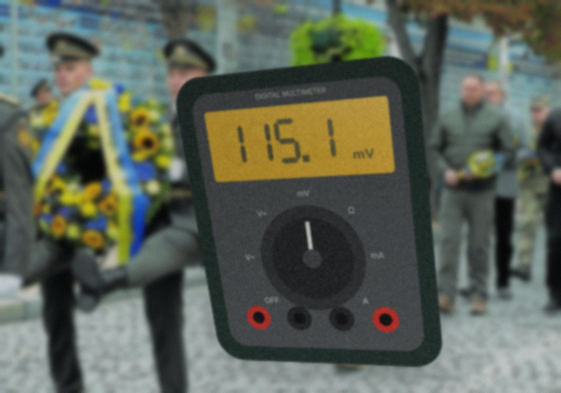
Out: 115.1mV
